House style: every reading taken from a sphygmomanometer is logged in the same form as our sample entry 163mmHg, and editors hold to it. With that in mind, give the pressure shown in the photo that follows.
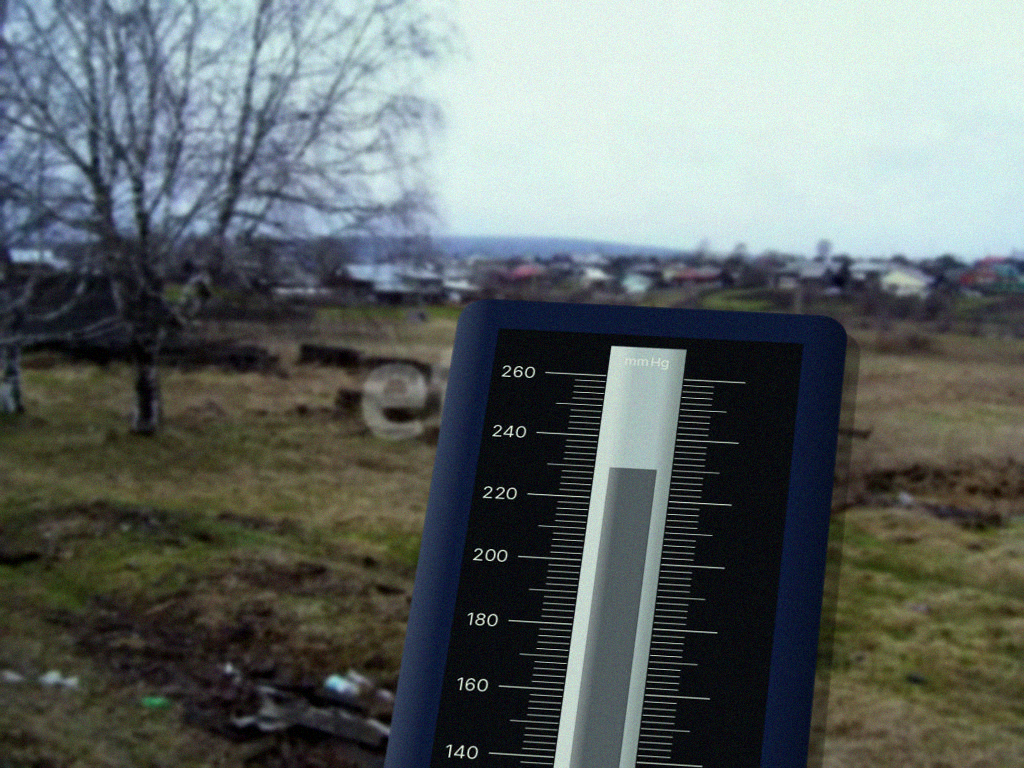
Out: 230mmHg
